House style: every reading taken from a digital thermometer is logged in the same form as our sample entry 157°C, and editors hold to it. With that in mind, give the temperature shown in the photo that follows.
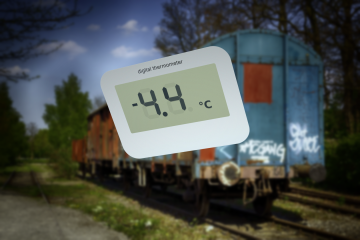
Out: -4.4°C
